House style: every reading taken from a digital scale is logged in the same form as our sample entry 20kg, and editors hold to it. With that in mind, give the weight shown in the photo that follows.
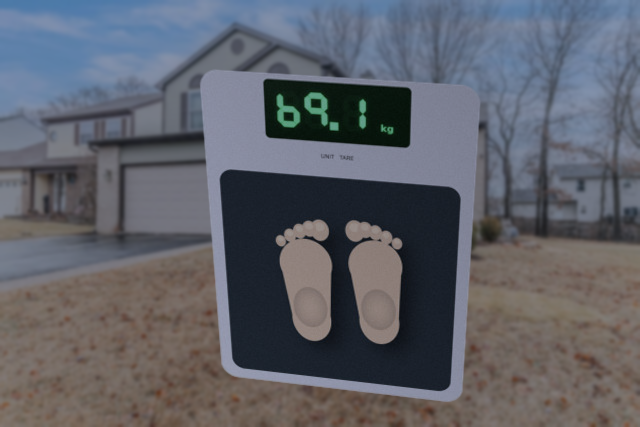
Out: 69.1kg
